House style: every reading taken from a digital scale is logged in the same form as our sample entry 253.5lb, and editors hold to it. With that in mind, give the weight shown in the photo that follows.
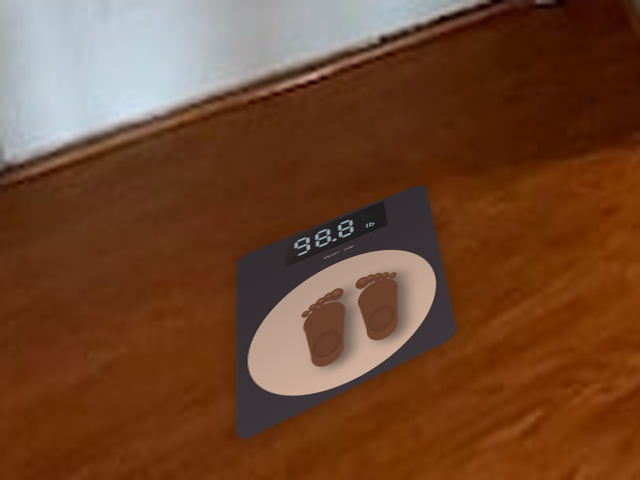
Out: 98.8lb
